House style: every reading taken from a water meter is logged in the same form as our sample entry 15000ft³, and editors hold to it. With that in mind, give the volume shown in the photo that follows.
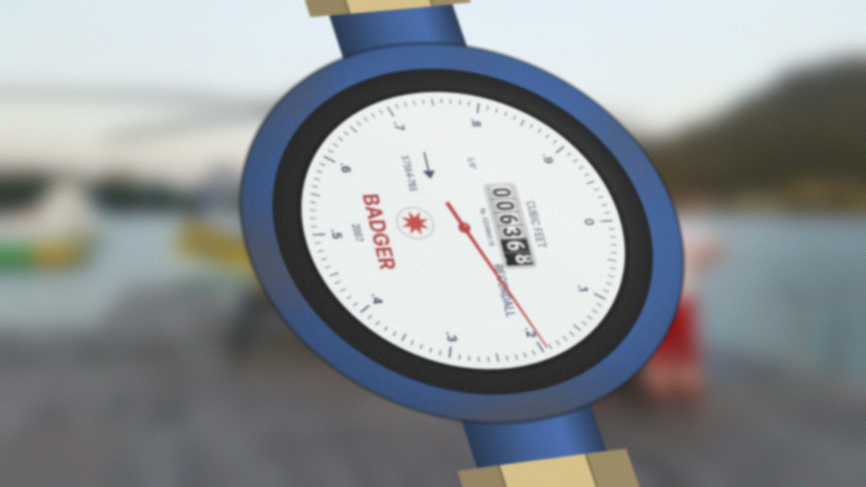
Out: 6368.19ft³
